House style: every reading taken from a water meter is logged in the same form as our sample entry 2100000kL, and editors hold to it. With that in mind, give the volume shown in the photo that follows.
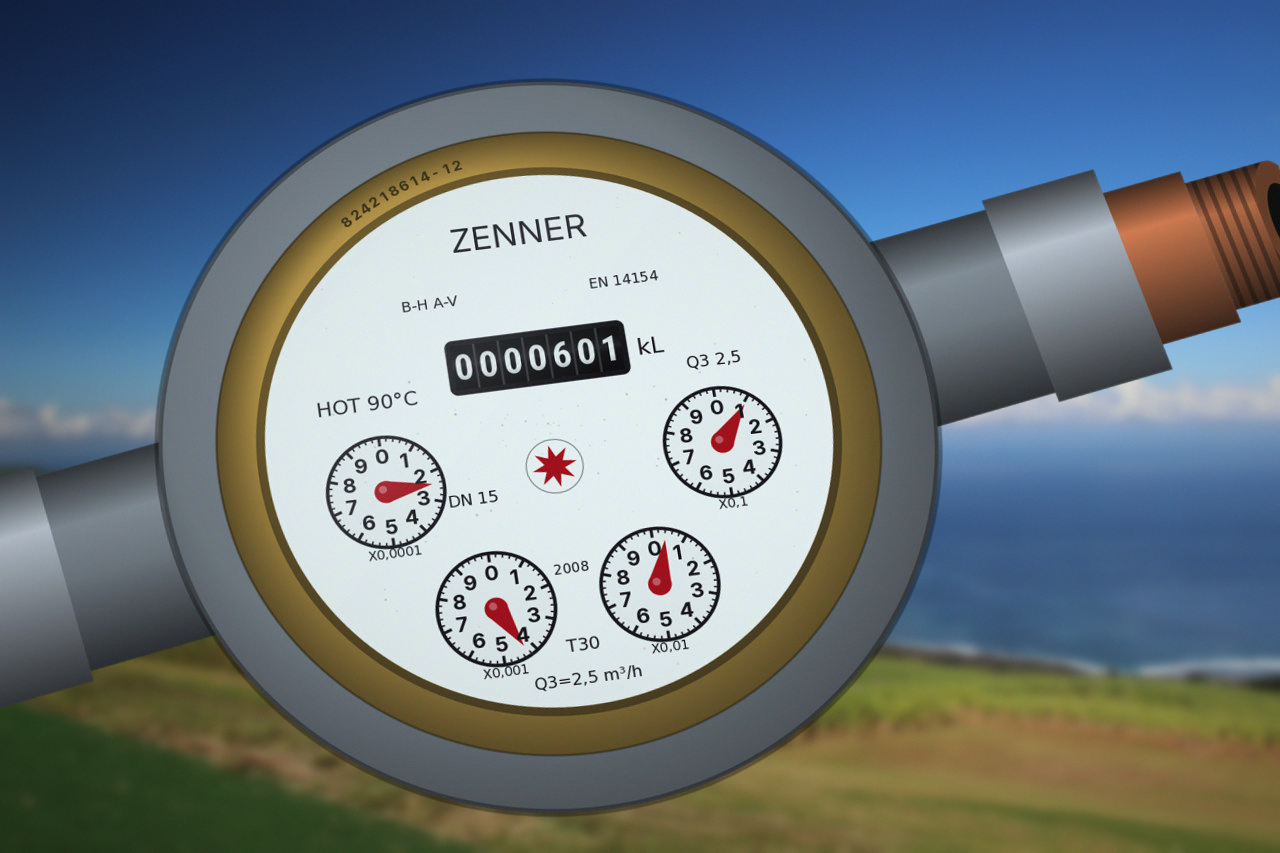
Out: 601.1042kL
